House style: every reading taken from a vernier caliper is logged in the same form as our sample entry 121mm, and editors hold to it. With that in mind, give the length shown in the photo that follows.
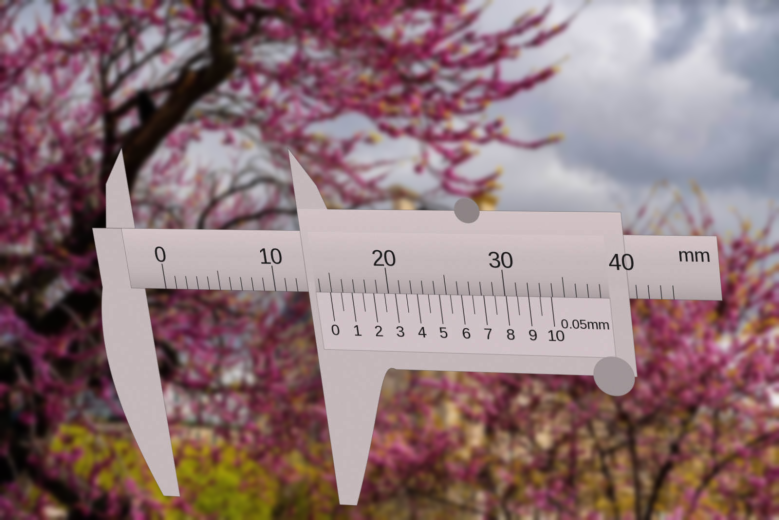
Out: 14.9mm
